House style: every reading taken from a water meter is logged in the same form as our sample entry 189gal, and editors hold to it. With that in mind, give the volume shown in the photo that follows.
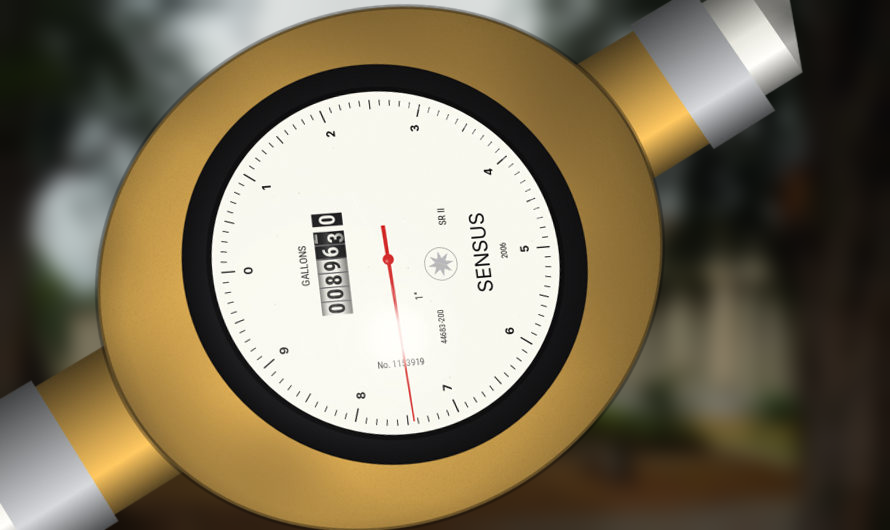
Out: 89627.4gal
